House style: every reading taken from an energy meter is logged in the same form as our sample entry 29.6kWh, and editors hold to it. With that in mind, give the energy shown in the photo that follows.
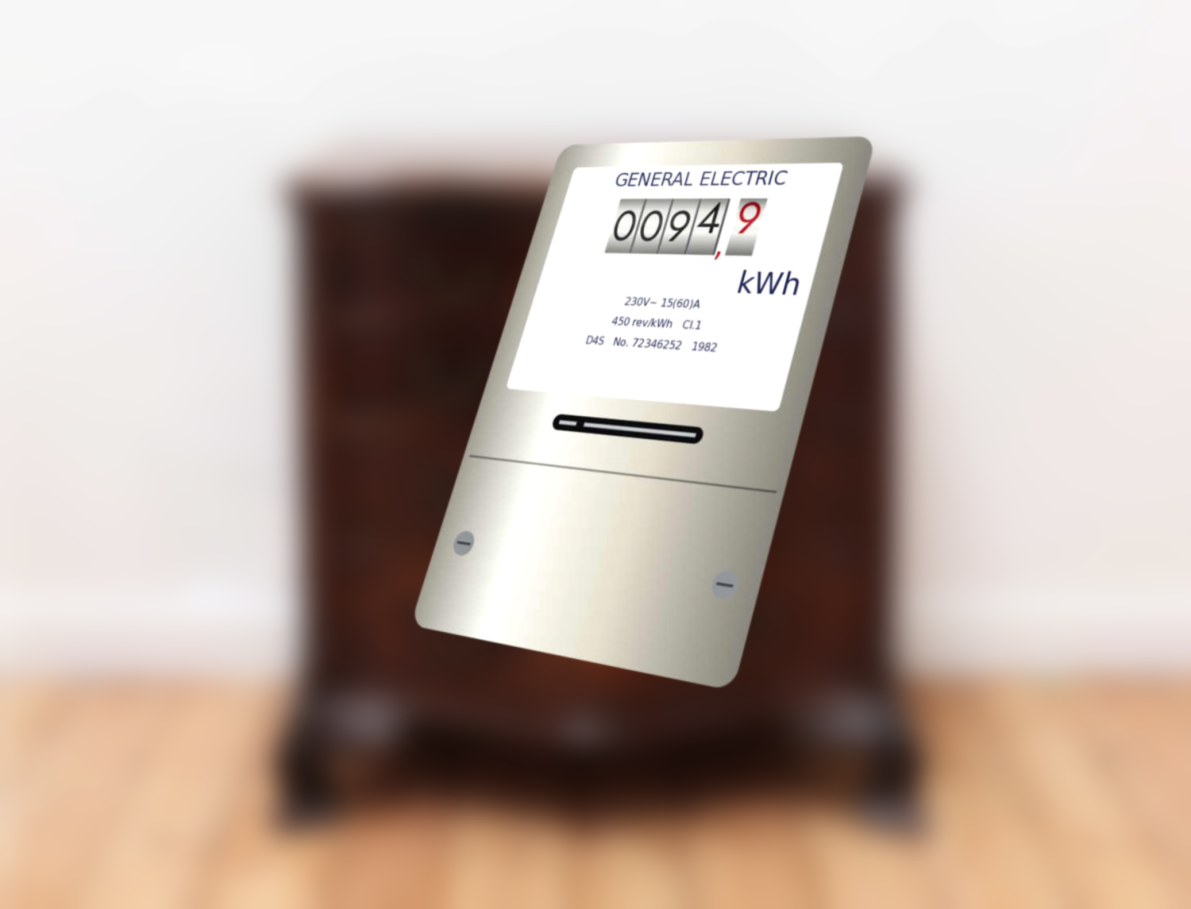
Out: 94.9kWh
